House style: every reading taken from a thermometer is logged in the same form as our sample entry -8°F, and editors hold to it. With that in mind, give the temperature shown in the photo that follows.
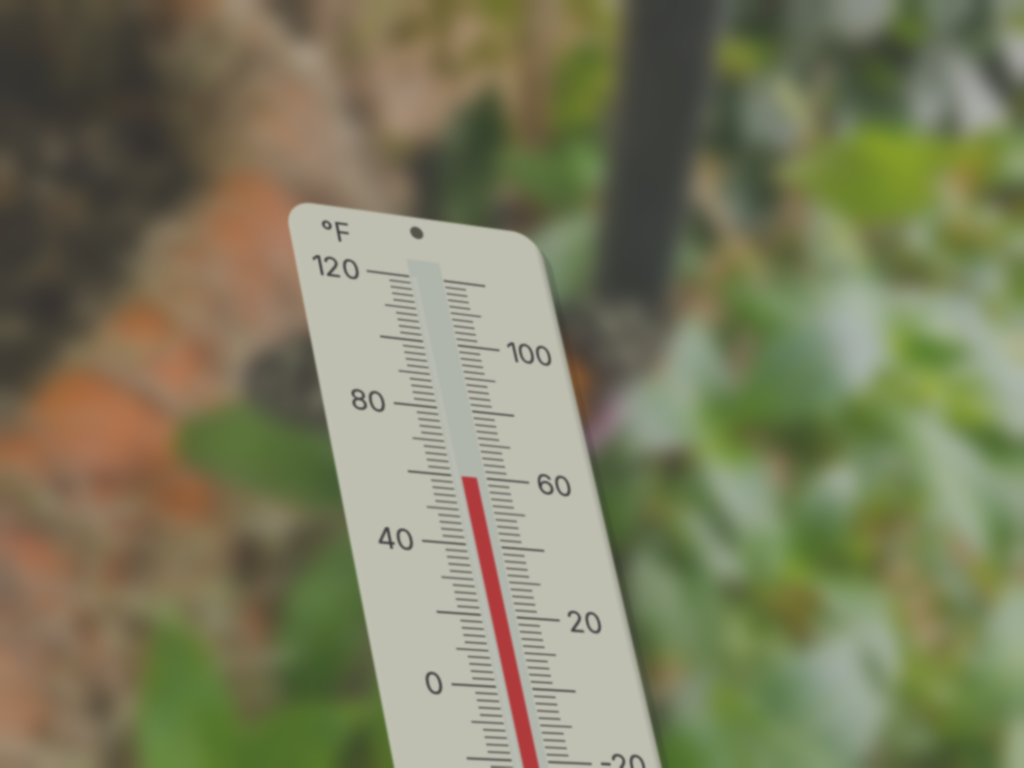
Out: 60°F
